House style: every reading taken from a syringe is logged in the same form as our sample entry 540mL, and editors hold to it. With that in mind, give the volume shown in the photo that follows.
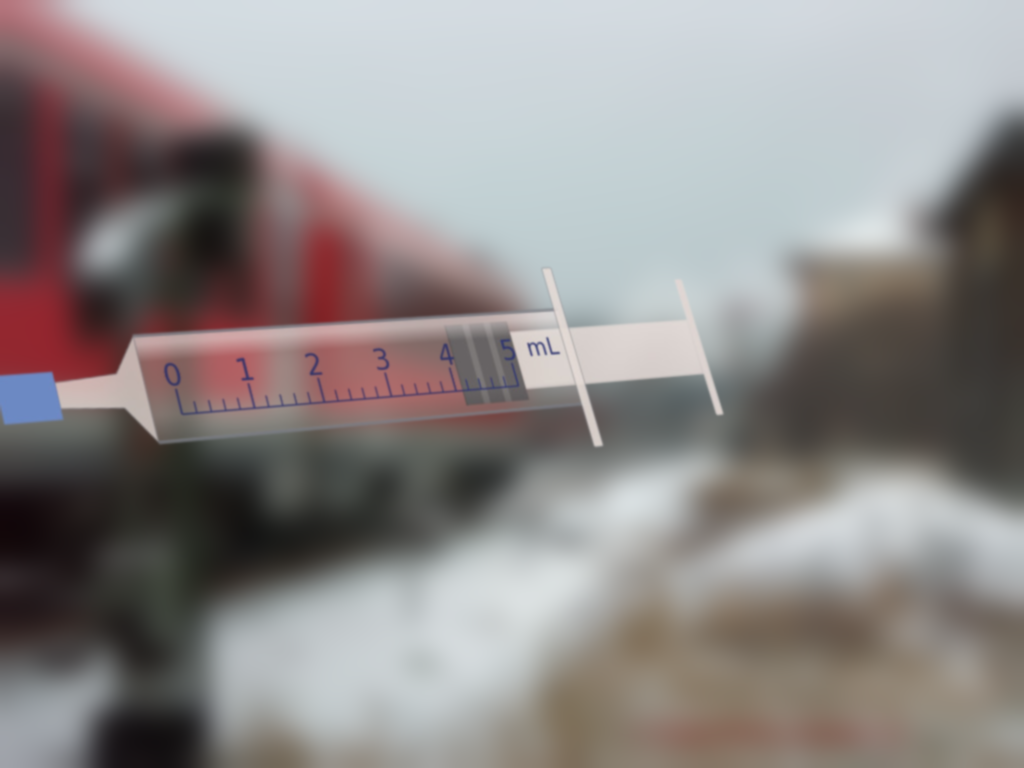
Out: 4.1mL
